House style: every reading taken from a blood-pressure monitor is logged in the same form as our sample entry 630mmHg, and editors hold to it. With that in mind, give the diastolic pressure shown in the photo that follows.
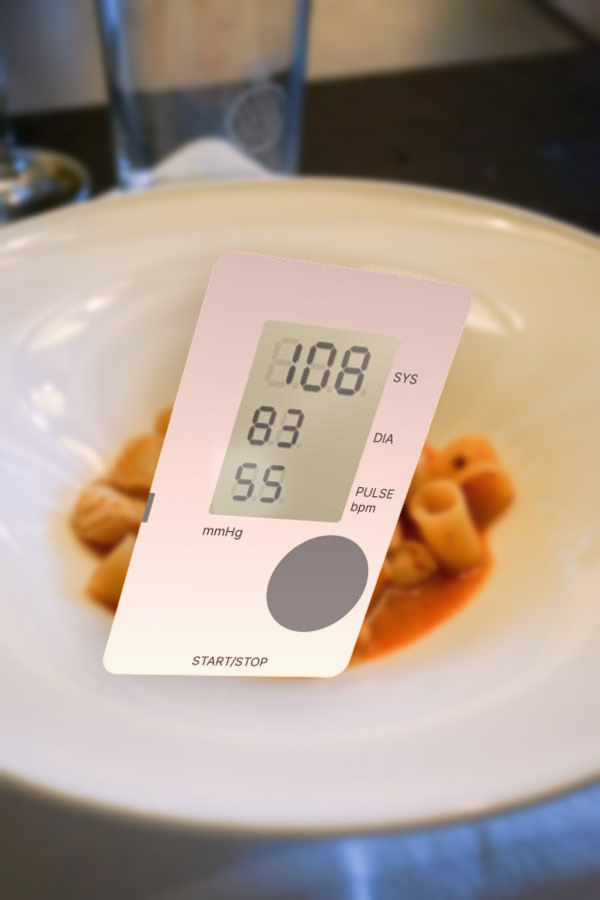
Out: 83mmHg
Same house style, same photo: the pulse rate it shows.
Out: 55bpm
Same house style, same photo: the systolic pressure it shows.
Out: 108mmHg
